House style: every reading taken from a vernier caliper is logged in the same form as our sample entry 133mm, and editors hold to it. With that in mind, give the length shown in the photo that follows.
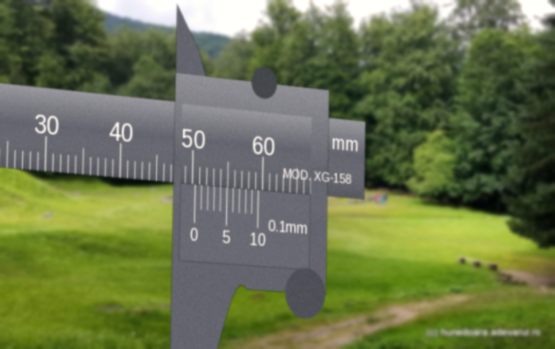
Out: 50.4mm
